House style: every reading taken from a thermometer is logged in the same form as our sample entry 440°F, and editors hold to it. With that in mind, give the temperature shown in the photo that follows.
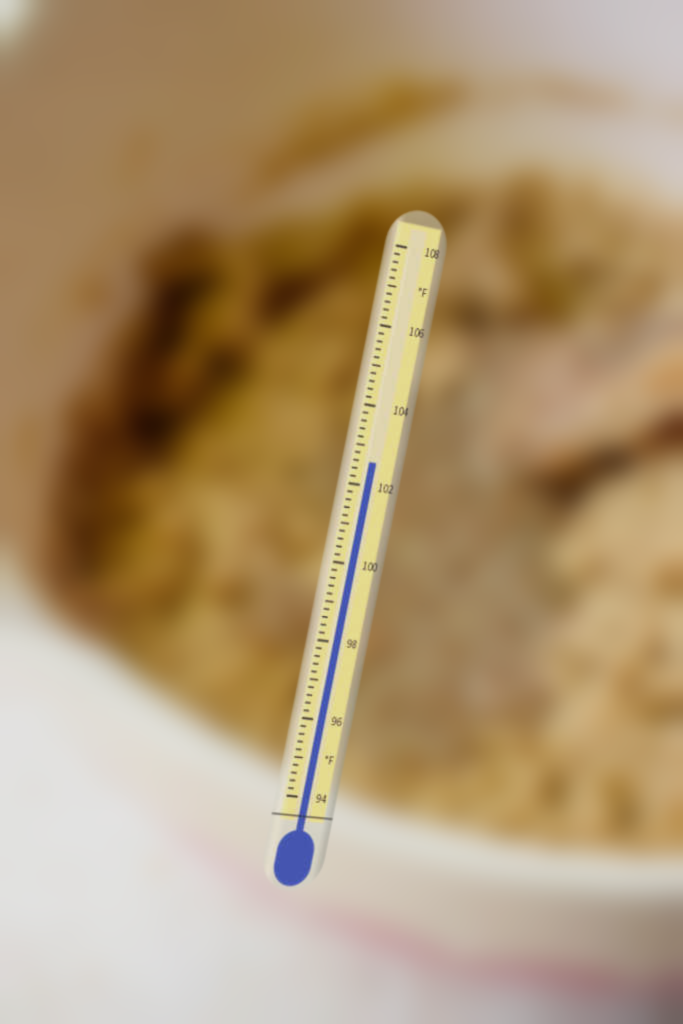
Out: 102.6°F
